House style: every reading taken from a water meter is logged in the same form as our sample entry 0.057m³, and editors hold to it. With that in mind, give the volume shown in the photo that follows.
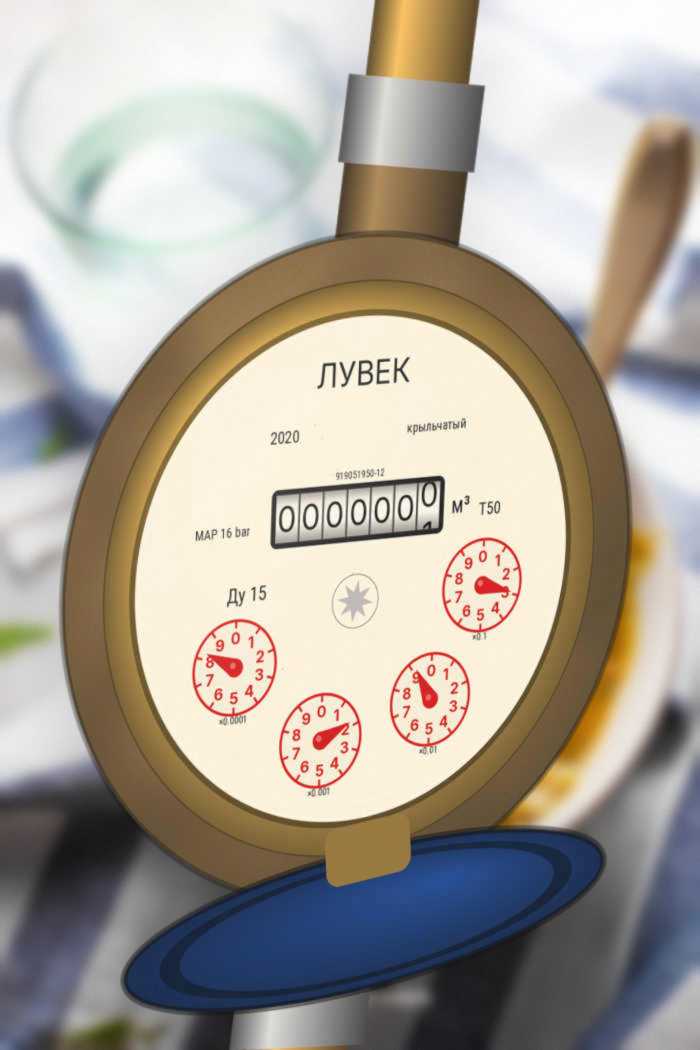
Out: 0.2918m³
